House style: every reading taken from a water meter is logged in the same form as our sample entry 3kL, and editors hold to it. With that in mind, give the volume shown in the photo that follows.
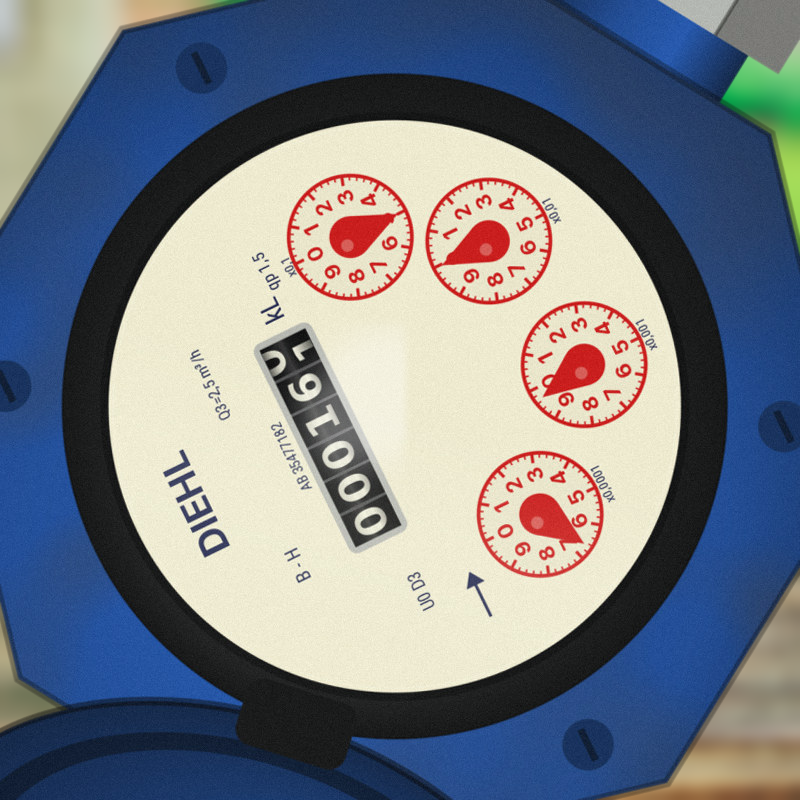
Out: 160.4996kL
